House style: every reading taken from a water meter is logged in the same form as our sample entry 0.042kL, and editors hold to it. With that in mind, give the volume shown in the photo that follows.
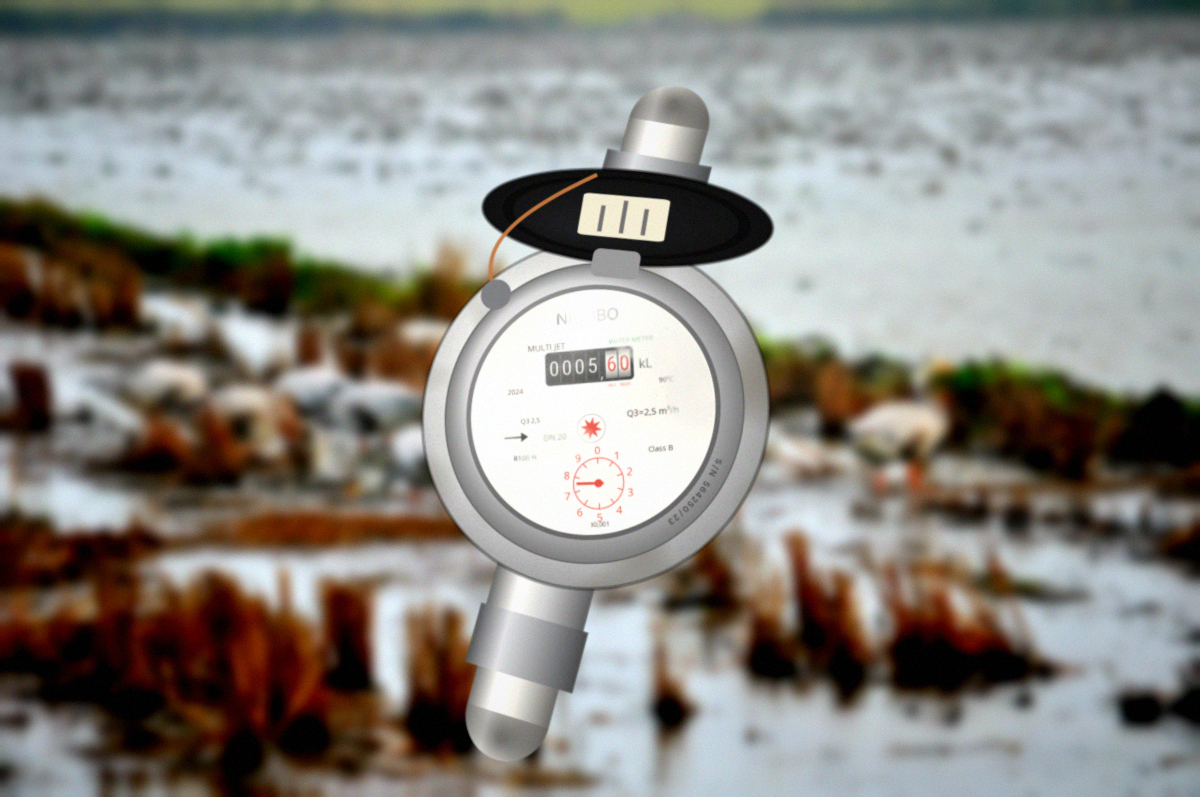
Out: 5.607kL
